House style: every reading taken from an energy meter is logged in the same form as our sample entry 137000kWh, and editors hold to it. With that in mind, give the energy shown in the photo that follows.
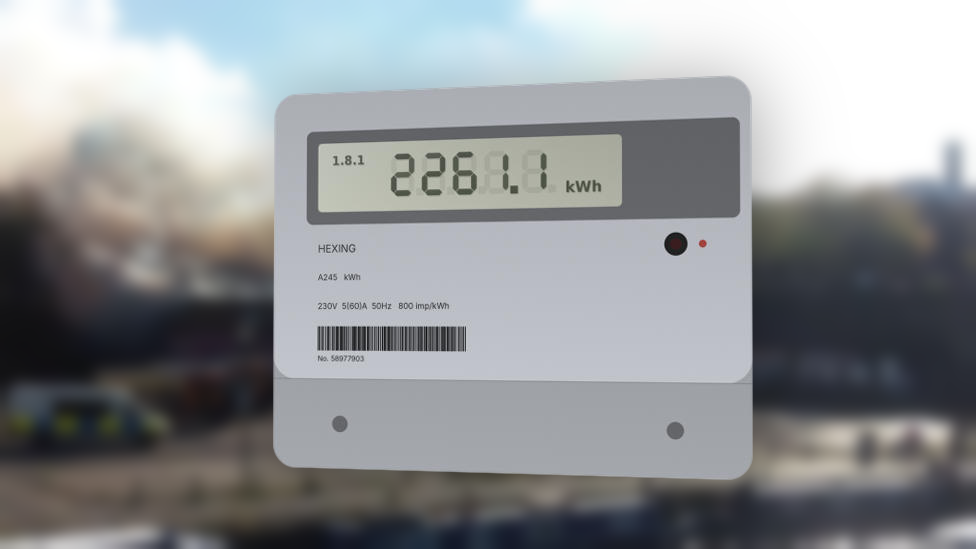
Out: 2261.1kWh
